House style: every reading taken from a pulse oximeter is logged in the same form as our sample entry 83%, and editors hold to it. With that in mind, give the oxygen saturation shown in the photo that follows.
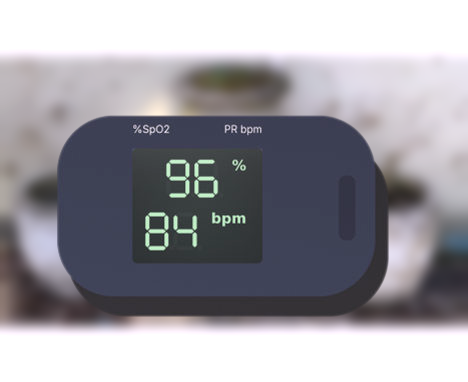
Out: 96%
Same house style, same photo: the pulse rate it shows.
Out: 84bpm
